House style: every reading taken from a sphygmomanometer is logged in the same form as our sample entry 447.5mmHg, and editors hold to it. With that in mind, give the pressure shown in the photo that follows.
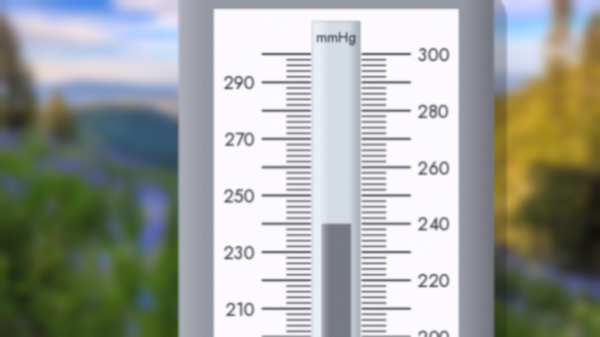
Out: 240mmHg
